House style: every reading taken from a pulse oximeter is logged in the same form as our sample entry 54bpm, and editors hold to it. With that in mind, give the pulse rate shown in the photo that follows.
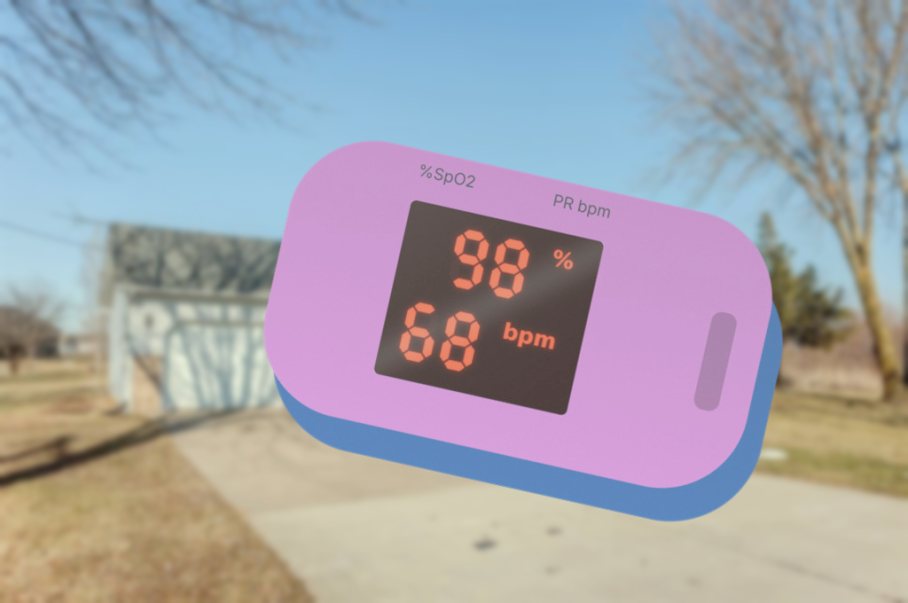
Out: 68bpm
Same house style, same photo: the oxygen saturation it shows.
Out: 98%
